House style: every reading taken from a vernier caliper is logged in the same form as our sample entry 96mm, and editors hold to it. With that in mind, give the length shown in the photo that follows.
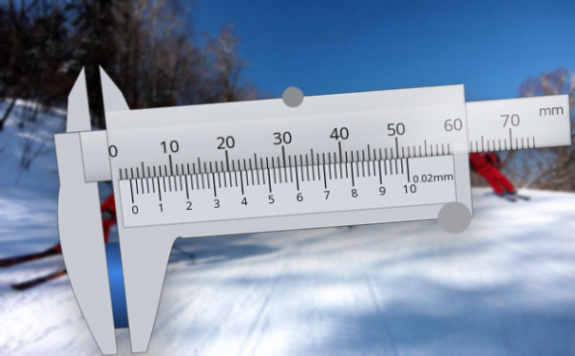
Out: 2.6mm
